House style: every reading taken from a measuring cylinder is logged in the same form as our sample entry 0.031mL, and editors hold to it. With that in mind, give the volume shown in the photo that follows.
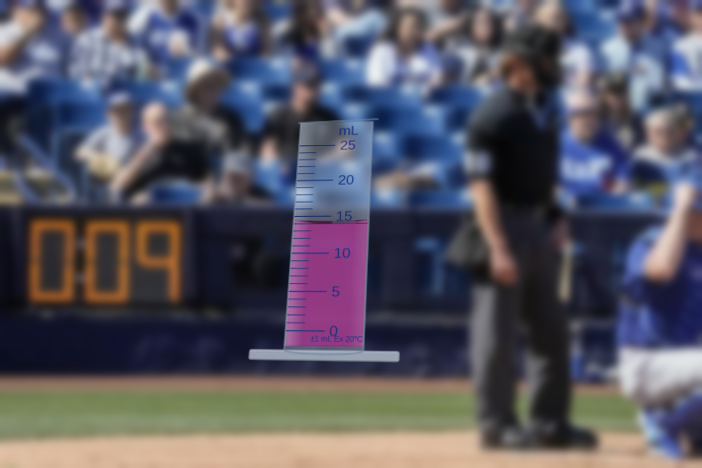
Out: 14mL
